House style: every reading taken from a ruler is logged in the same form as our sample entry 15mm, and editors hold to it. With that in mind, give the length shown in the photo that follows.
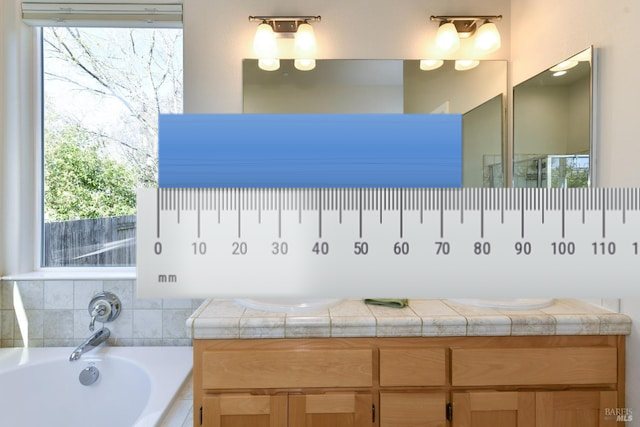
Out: 75mm
